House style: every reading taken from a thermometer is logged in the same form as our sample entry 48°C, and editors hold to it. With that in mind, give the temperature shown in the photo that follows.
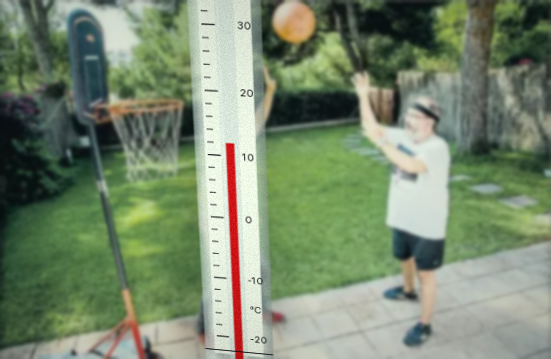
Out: 12°C
